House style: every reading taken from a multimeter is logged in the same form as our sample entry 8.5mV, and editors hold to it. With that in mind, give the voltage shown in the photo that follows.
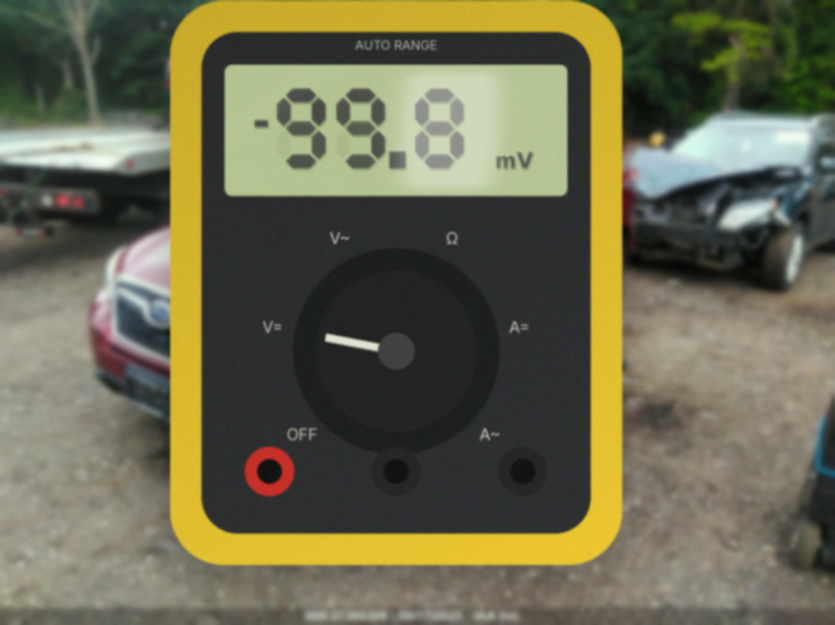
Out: -99.8mV
